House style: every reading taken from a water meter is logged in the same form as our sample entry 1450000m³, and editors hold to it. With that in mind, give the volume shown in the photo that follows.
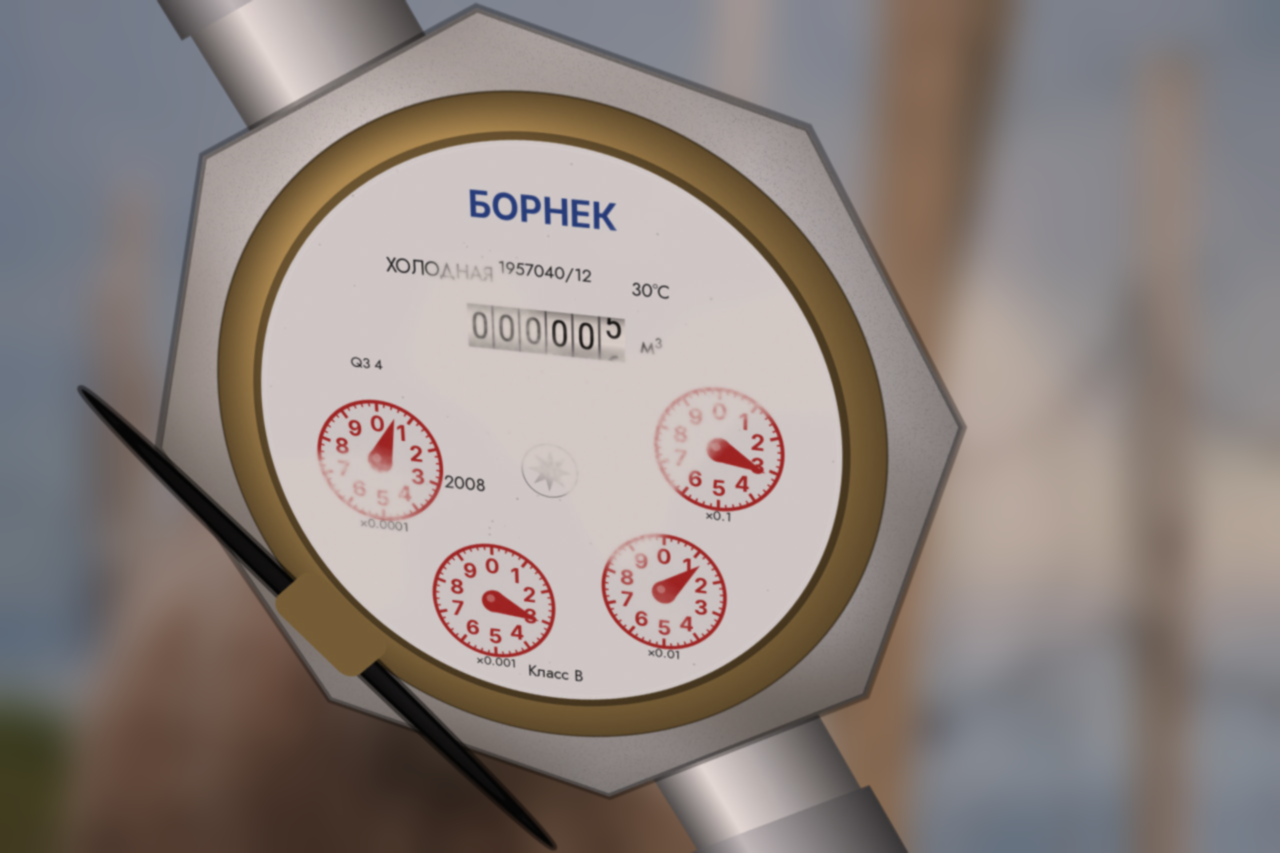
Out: 5.3130m³
